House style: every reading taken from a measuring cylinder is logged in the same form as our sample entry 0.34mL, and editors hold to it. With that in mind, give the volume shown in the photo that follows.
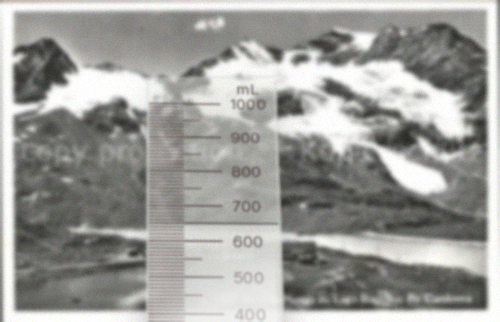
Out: 650mL
